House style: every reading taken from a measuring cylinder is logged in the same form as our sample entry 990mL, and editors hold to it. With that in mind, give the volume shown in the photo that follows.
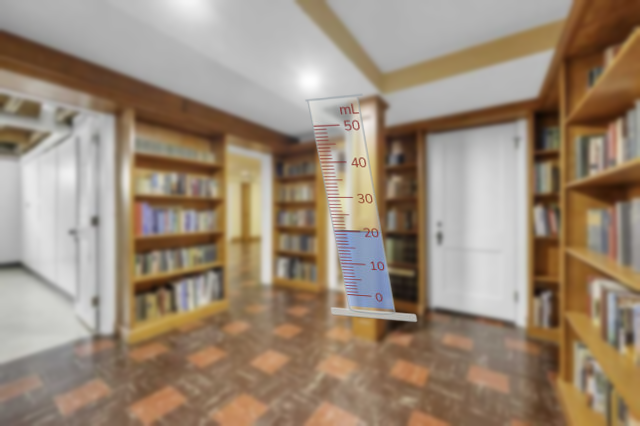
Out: 20mL
